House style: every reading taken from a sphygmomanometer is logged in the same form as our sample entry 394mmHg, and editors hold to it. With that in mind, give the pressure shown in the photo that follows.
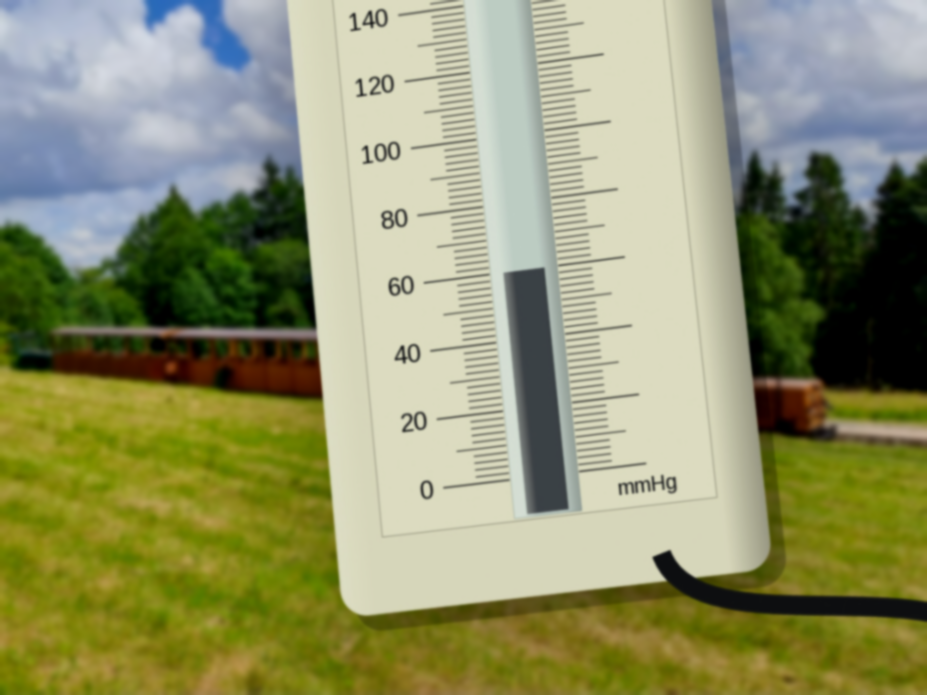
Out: 60mmHg
